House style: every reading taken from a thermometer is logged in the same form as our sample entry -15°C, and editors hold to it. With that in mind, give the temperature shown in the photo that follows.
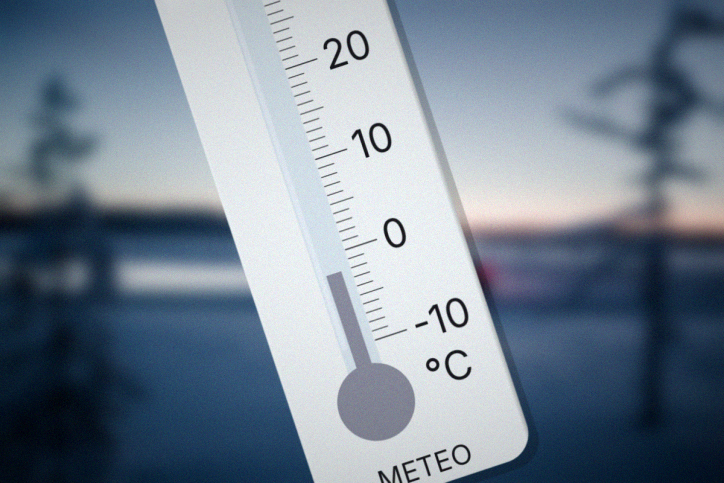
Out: -2°C
